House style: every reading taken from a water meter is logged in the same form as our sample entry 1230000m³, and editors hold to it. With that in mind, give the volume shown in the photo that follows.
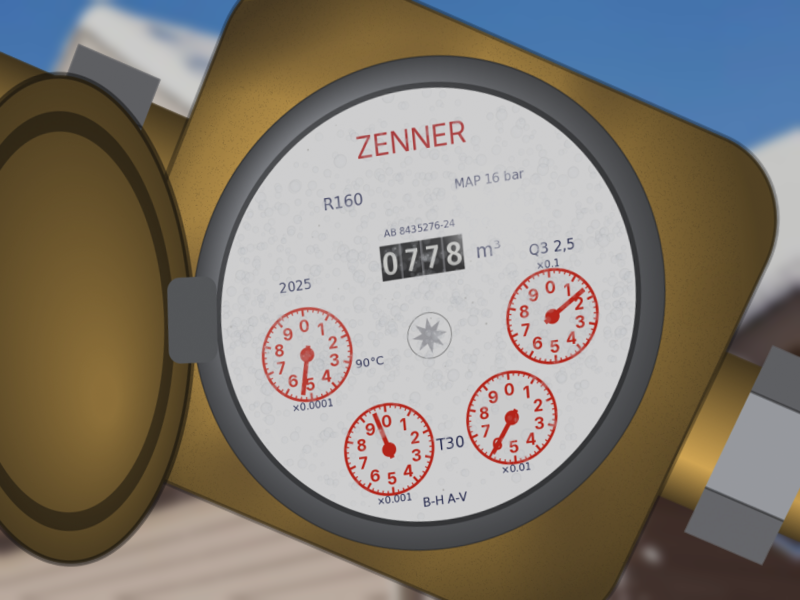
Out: 778.1595m³
